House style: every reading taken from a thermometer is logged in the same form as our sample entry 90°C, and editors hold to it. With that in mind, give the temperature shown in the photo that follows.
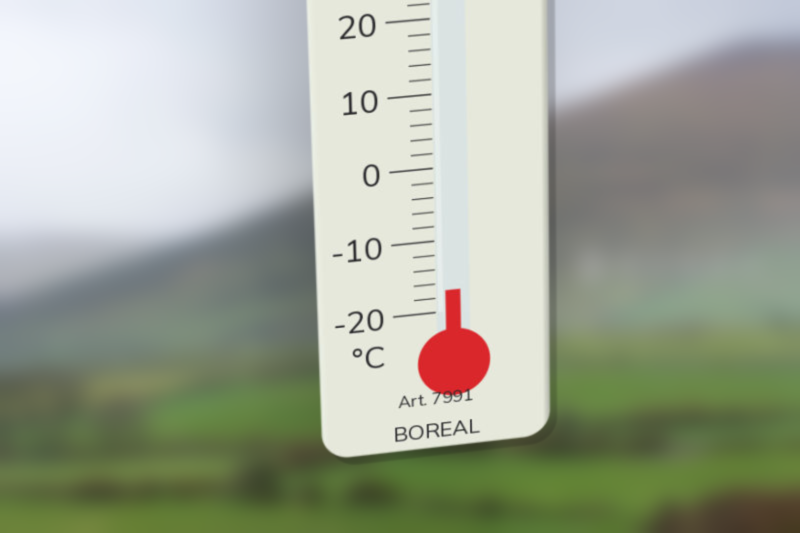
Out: -17°C
